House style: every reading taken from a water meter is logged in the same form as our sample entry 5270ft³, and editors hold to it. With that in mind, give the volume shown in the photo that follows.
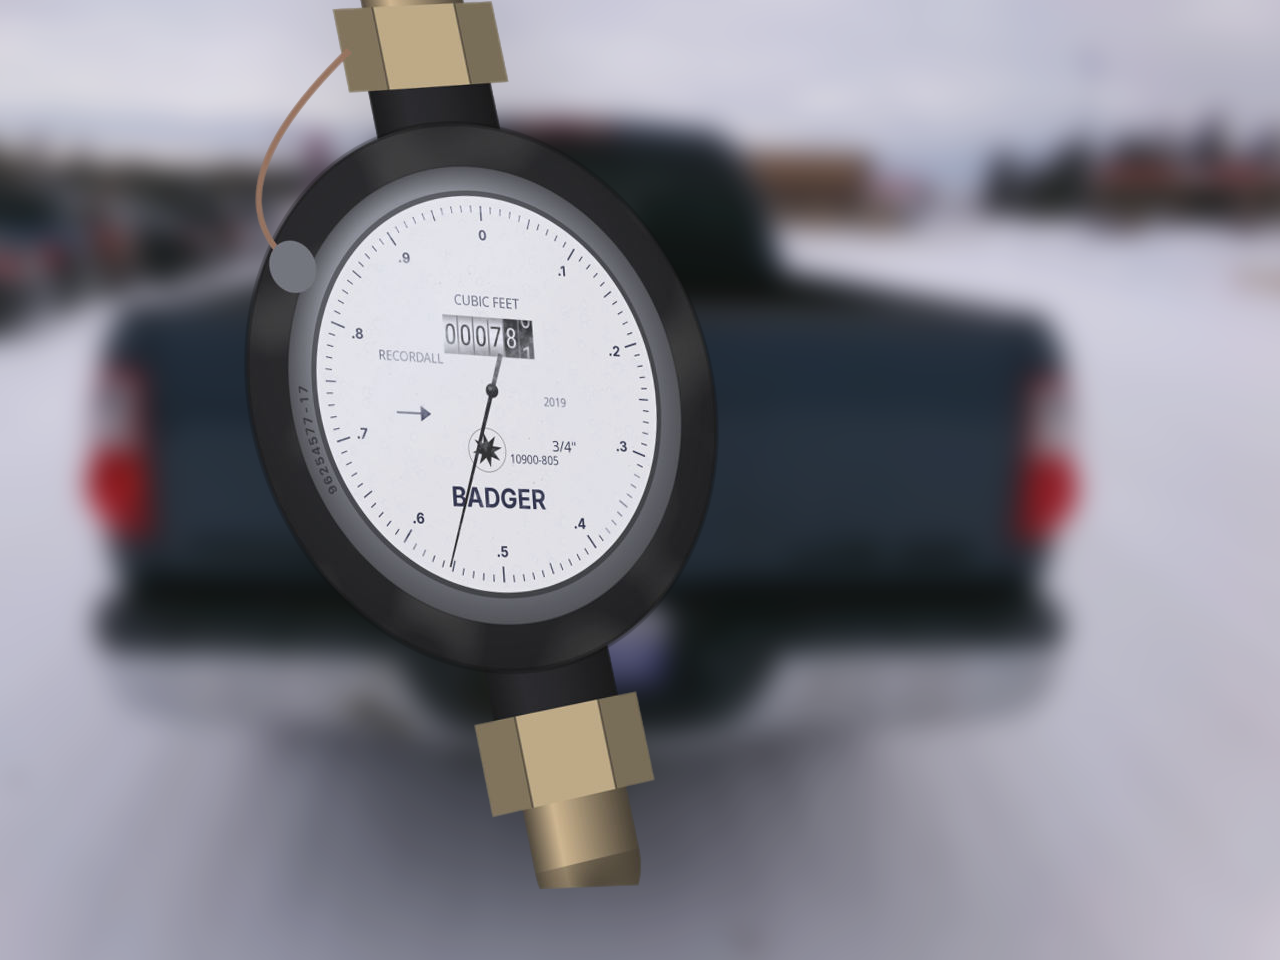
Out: 780.55ft³
